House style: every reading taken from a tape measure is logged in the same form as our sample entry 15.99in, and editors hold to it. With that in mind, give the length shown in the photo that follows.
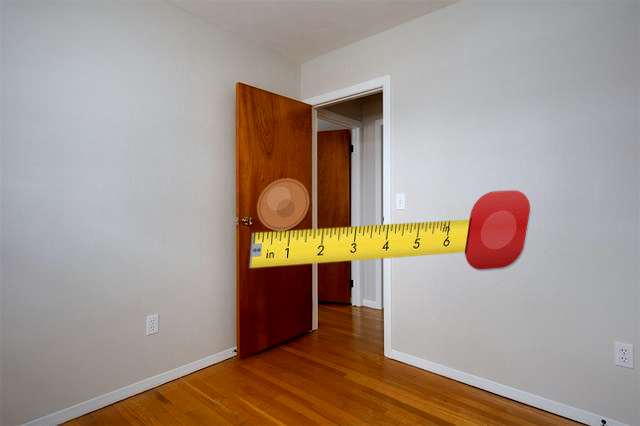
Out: 1.5in
